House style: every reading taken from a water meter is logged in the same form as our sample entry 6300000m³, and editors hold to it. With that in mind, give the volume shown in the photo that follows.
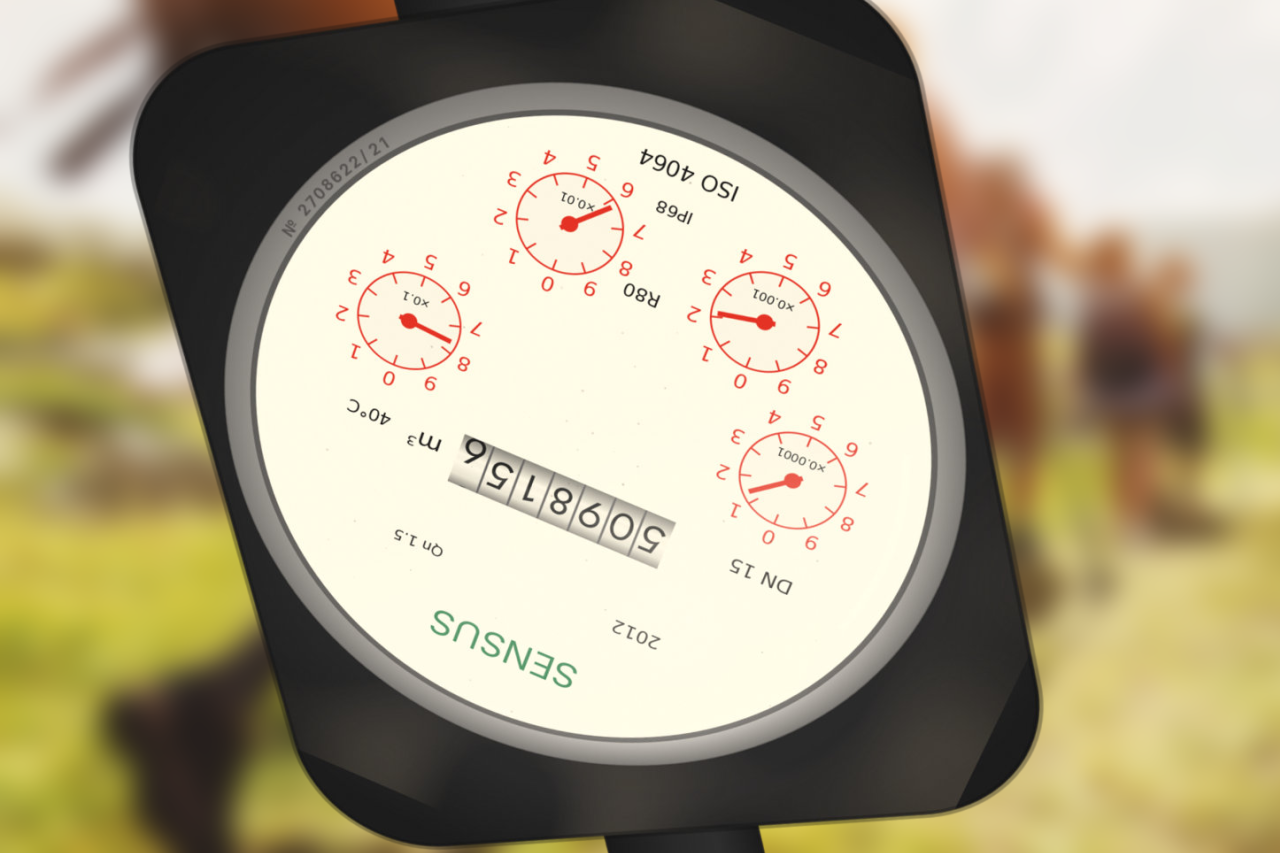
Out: 5098155.7621m³
